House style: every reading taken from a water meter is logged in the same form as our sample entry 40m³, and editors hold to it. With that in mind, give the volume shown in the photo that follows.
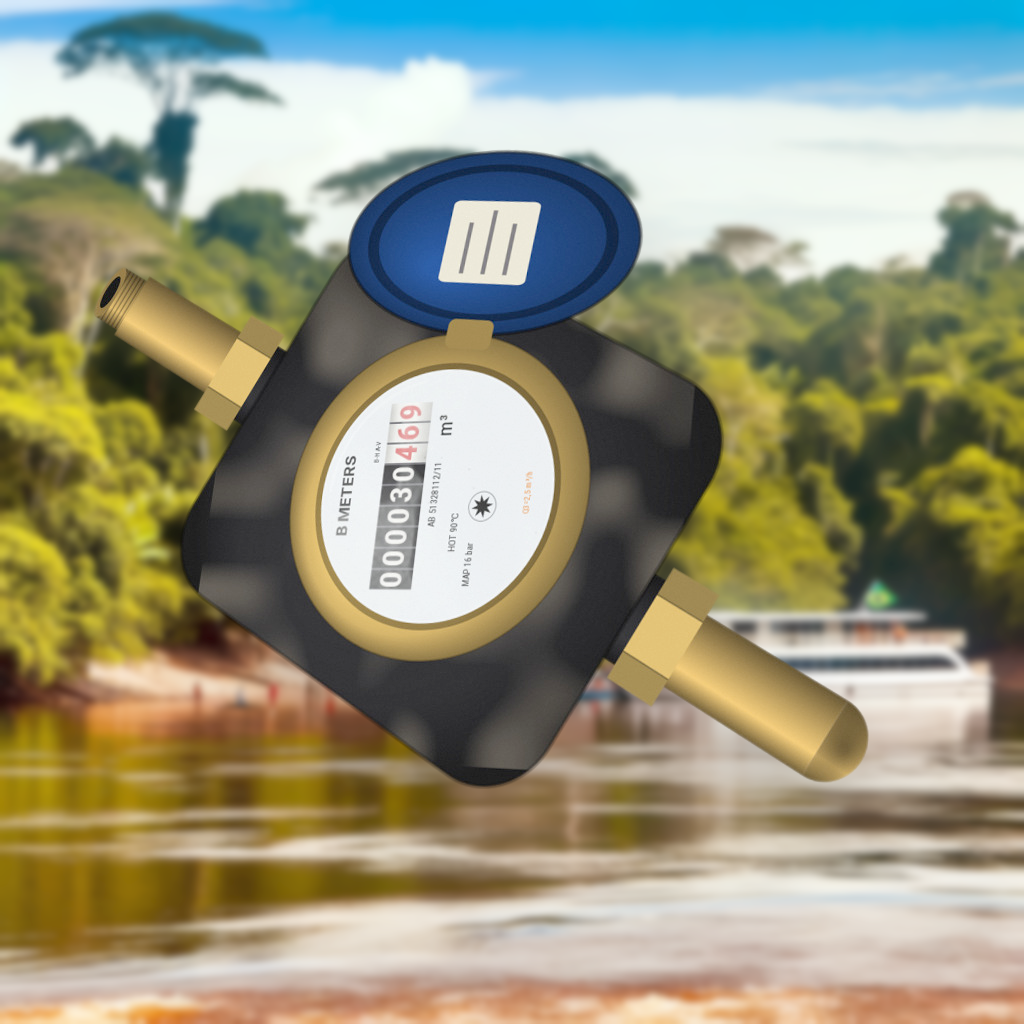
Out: 30.469m³
